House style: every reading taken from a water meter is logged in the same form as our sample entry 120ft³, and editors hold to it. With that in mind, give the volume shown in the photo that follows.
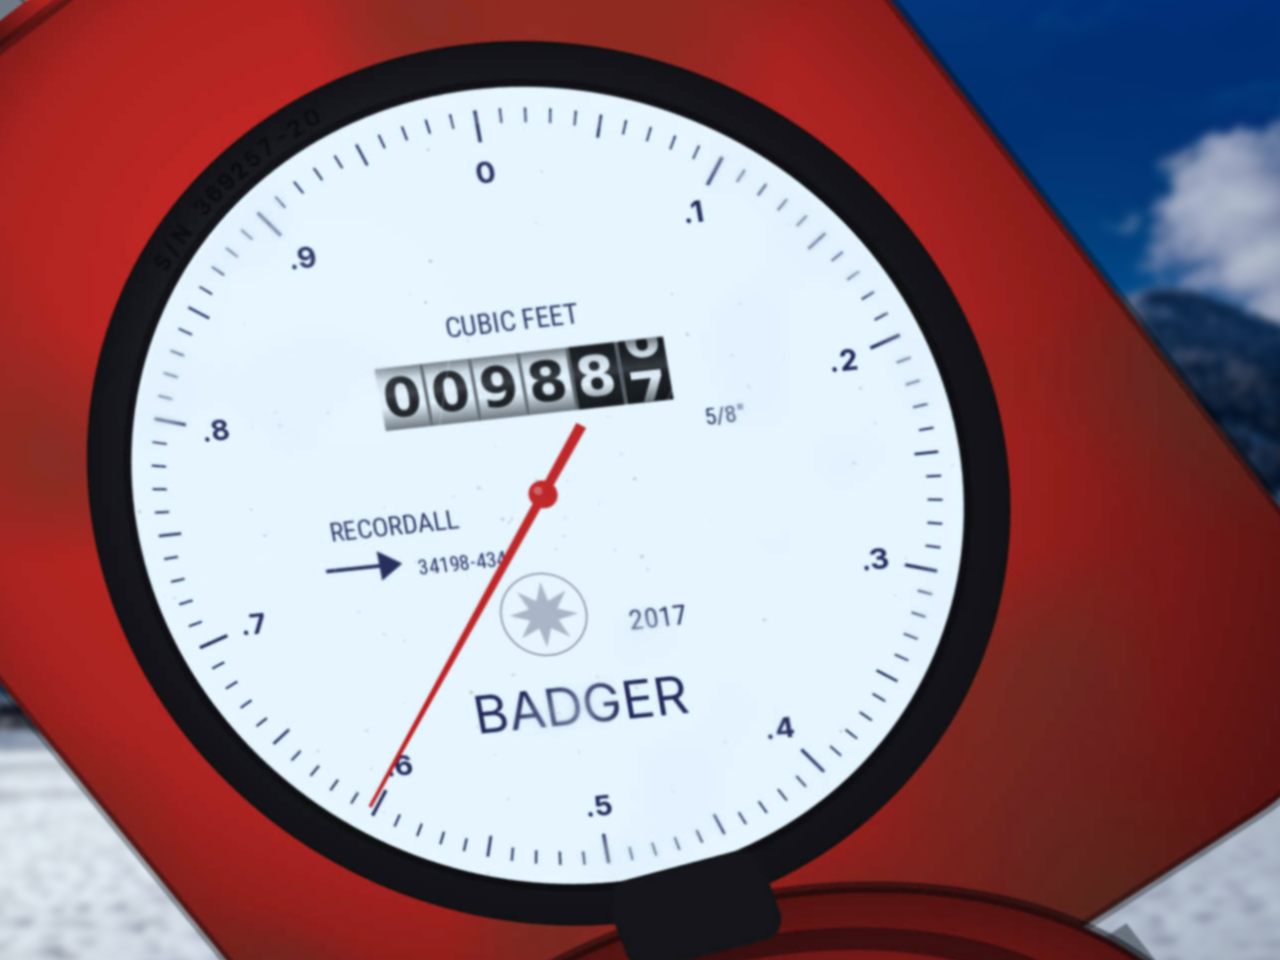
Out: 9886.60ft³
